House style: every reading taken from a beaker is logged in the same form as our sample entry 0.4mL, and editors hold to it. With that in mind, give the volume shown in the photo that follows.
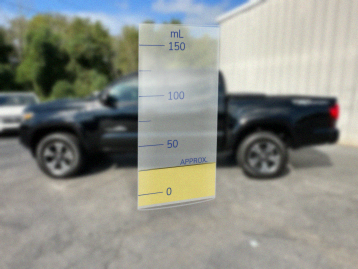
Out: 25mL
